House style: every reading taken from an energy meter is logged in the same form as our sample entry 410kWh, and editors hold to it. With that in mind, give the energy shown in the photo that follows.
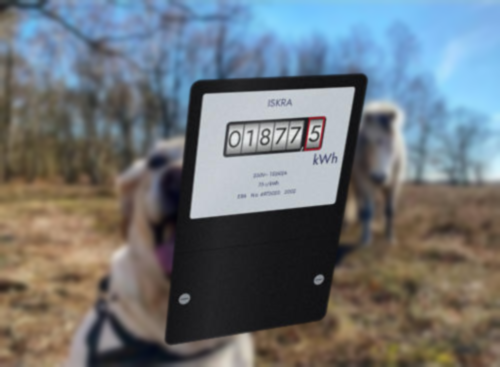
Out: 1877.5kWh
